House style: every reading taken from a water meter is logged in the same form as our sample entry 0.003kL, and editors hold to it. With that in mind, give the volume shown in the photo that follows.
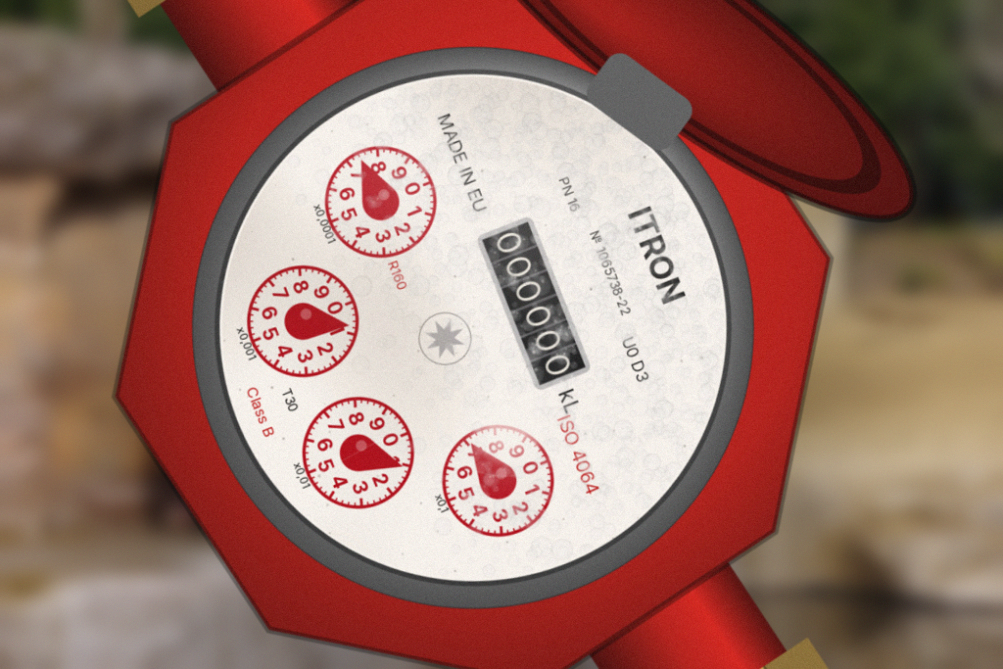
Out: 0.7107kL
